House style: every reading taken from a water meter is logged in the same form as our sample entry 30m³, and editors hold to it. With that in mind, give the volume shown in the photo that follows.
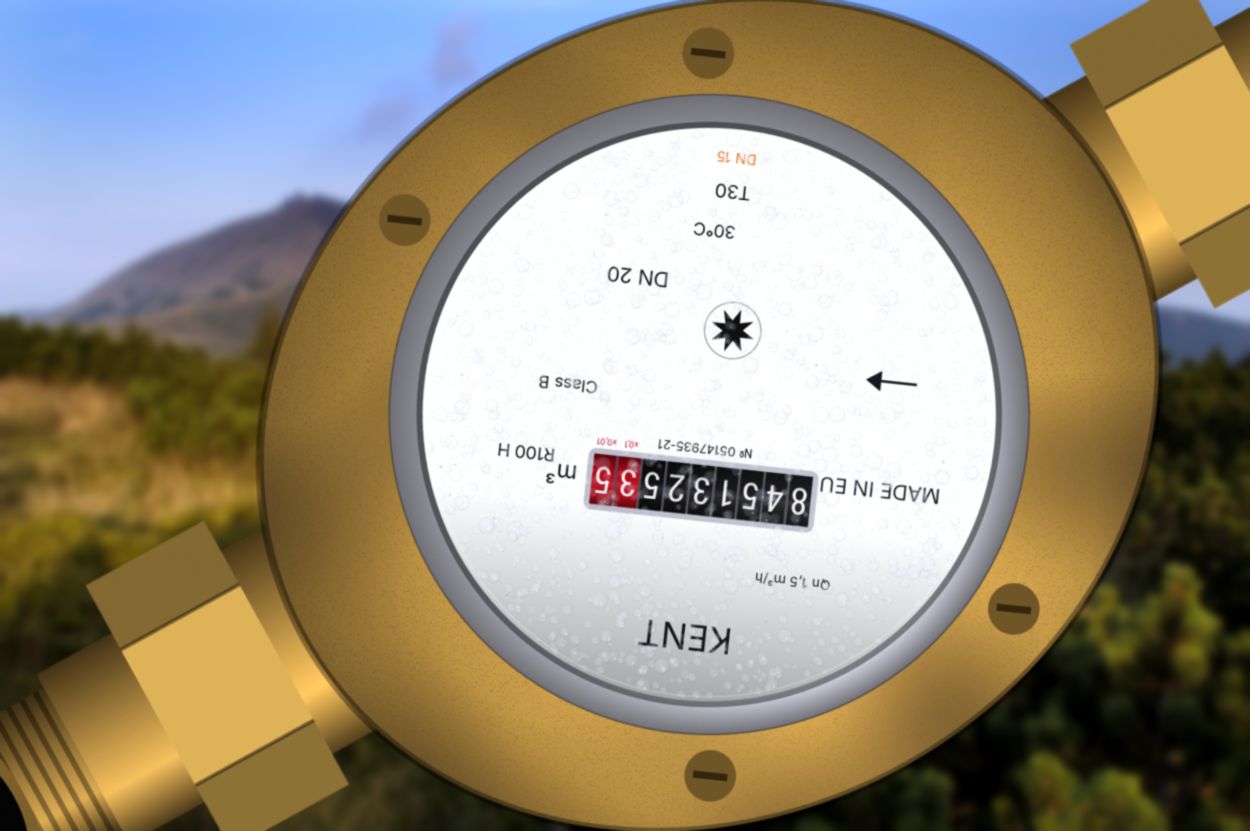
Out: 8451325.35m³
